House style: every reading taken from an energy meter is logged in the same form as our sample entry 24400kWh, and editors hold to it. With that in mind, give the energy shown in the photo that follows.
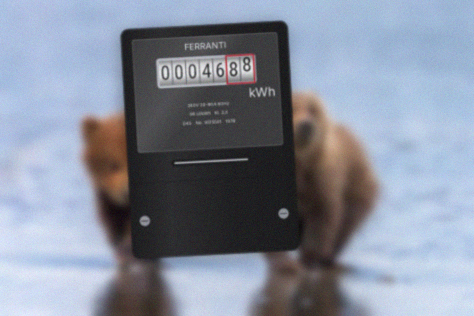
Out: 46.88kWh
